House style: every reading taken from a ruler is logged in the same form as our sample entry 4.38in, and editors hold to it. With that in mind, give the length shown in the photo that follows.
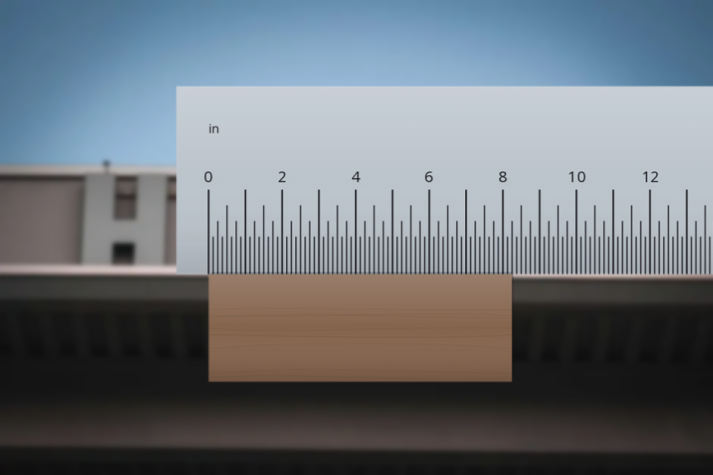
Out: 8.25in
